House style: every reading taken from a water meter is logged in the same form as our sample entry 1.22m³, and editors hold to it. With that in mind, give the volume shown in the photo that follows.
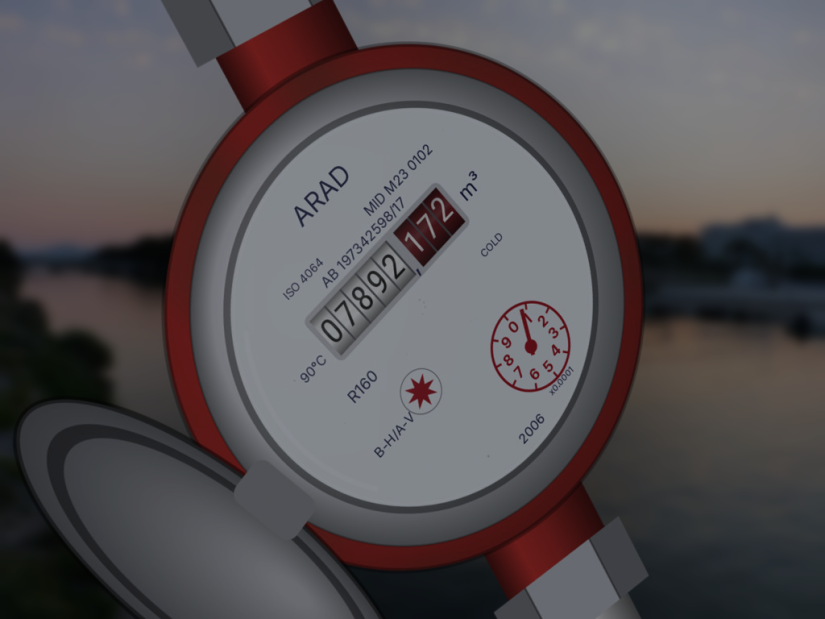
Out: 7892.1720m³
